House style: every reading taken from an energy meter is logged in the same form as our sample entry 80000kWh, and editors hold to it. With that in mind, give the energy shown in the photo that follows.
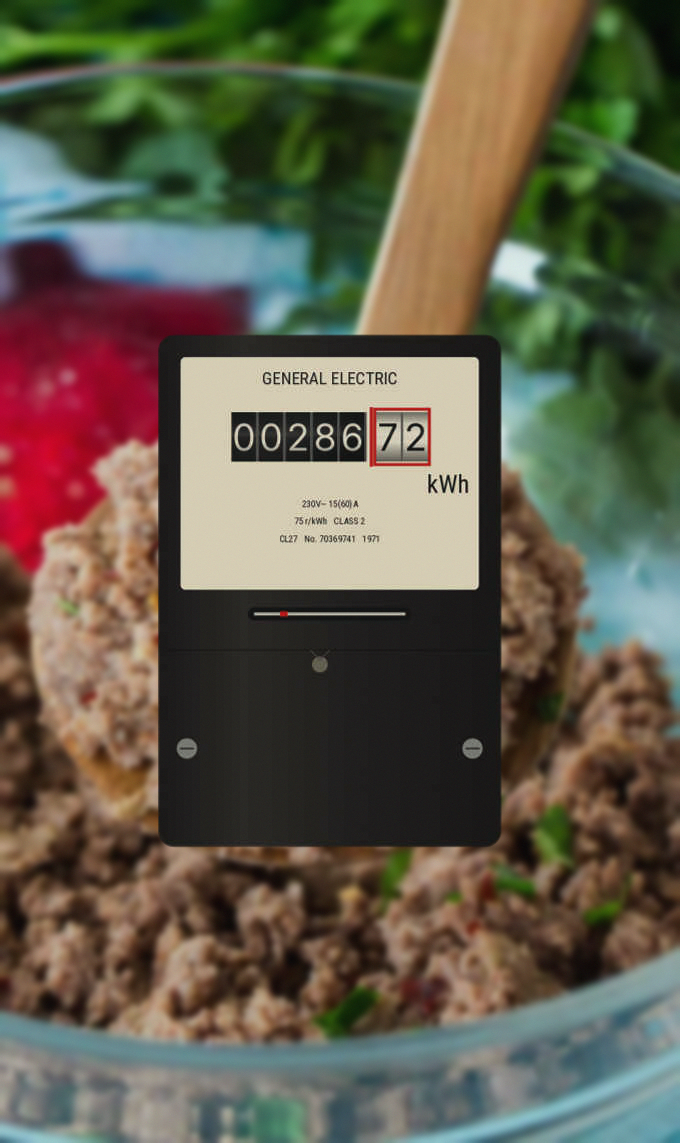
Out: 286.72kWh
